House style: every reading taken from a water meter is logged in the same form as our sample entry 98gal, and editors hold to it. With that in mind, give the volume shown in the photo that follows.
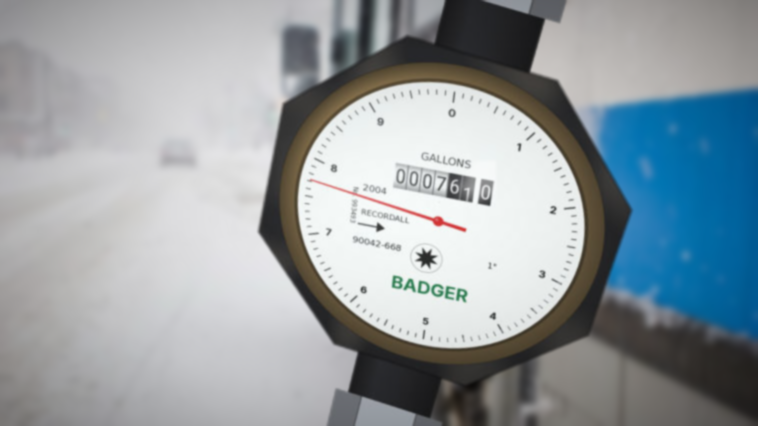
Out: 7607.7gal
